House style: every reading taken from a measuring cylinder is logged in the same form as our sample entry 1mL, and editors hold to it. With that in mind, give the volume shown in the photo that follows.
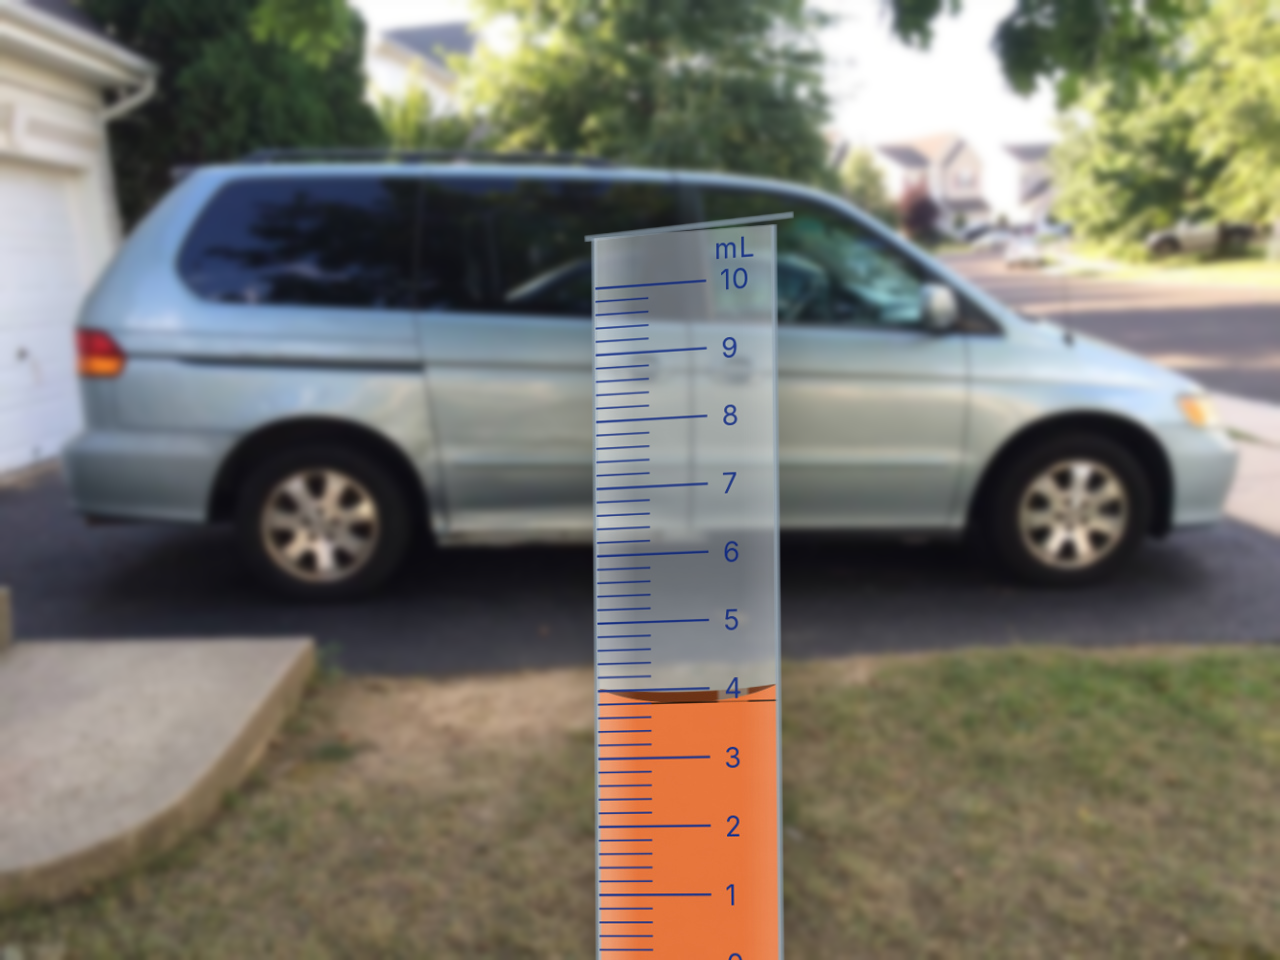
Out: 3.8mL
